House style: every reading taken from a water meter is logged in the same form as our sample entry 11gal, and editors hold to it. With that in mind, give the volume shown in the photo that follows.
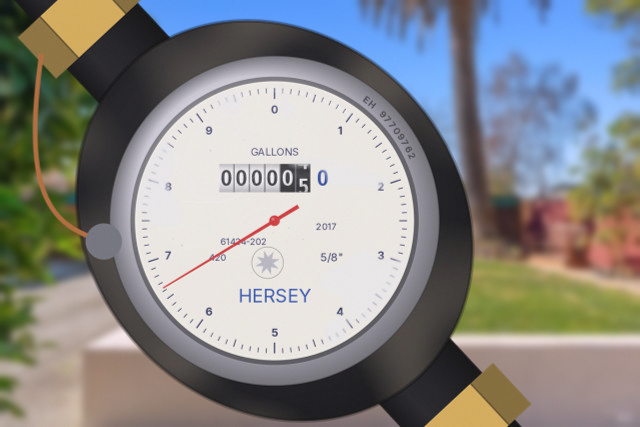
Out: 46.6gal
